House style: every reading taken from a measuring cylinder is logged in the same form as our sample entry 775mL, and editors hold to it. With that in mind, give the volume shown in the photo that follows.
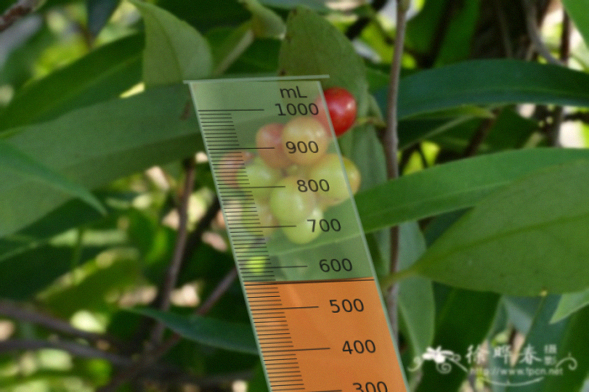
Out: 560mL
